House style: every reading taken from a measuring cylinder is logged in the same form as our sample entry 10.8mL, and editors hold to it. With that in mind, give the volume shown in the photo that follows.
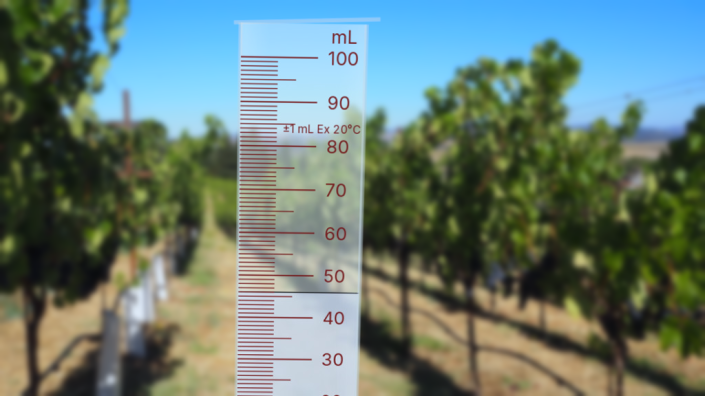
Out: 46mL
